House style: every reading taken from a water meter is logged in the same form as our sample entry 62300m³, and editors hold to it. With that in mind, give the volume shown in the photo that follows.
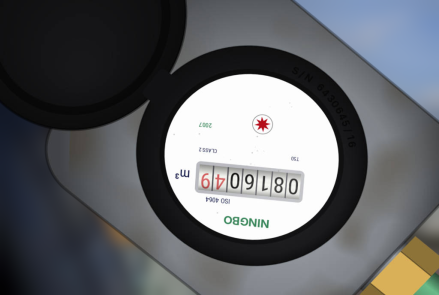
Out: 8160.49m³
